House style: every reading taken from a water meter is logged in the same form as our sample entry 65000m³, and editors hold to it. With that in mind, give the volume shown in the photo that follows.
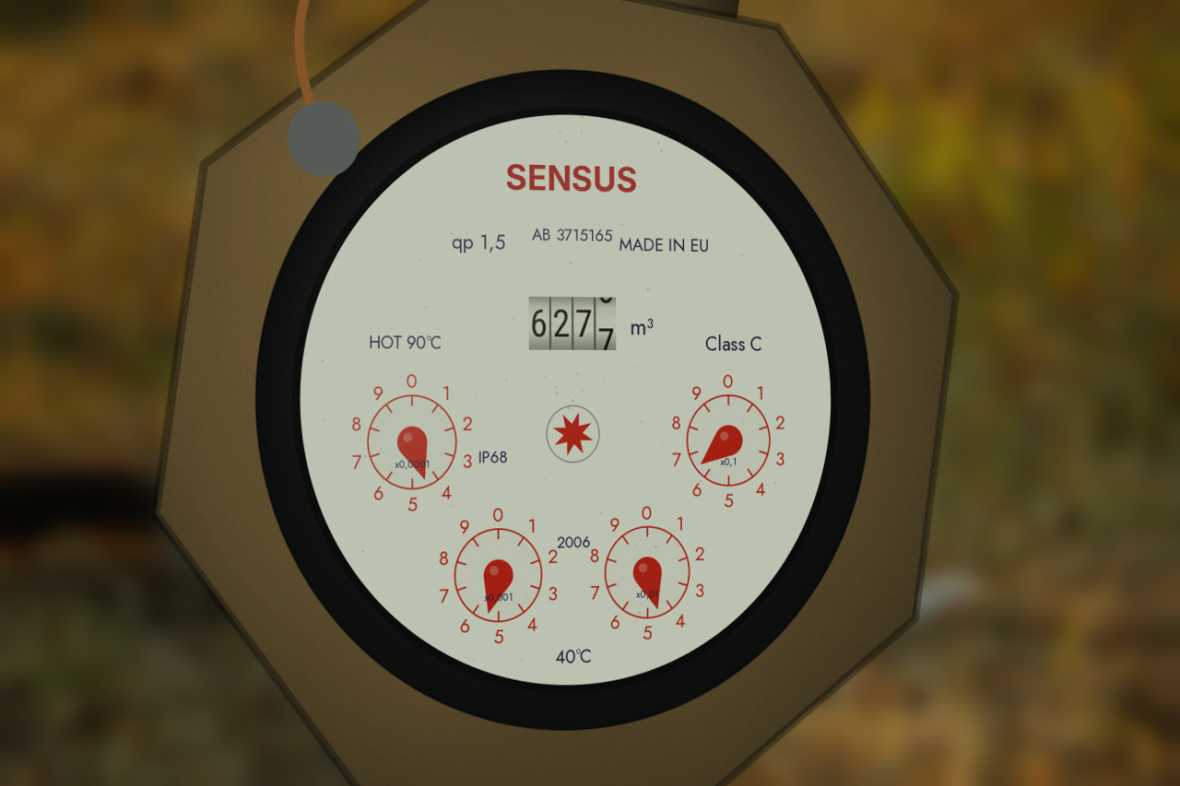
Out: 6276.6454m³
